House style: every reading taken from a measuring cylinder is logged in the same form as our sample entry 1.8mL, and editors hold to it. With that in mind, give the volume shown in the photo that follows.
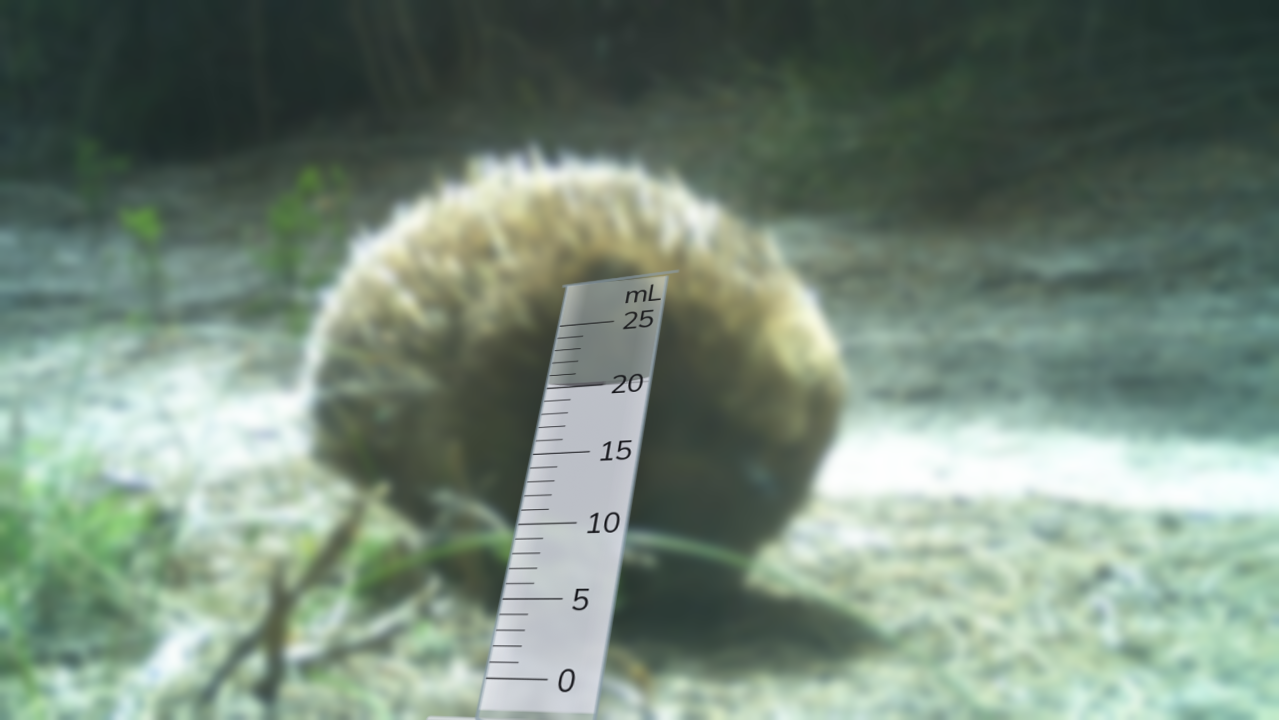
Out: 20mL
